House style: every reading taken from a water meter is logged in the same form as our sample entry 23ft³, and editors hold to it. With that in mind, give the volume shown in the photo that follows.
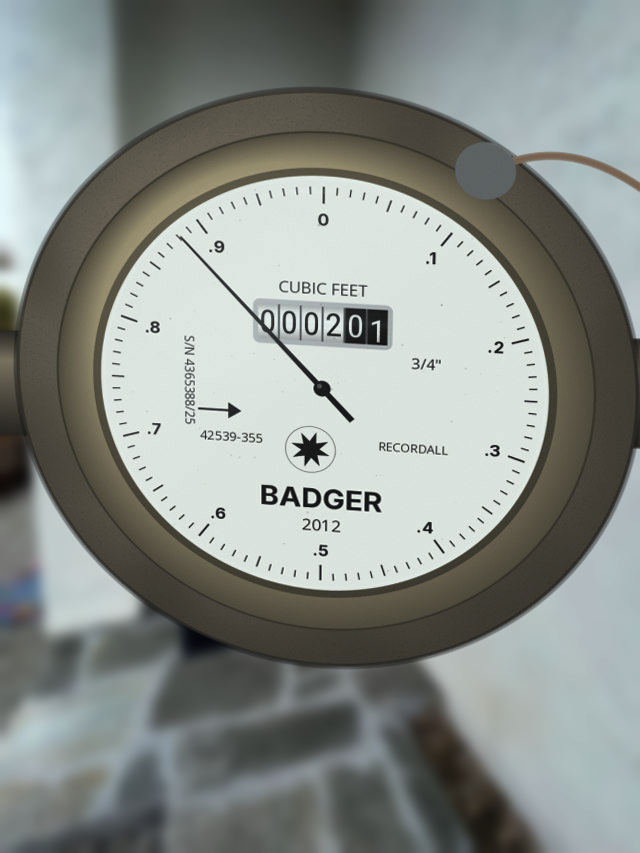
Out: 200.88ft³
